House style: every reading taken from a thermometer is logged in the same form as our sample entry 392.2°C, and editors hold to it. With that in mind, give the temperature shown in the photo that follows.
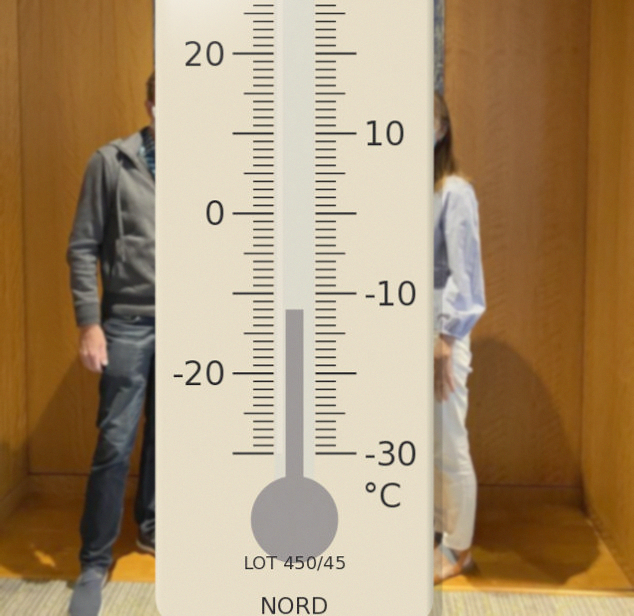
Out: -12°C
